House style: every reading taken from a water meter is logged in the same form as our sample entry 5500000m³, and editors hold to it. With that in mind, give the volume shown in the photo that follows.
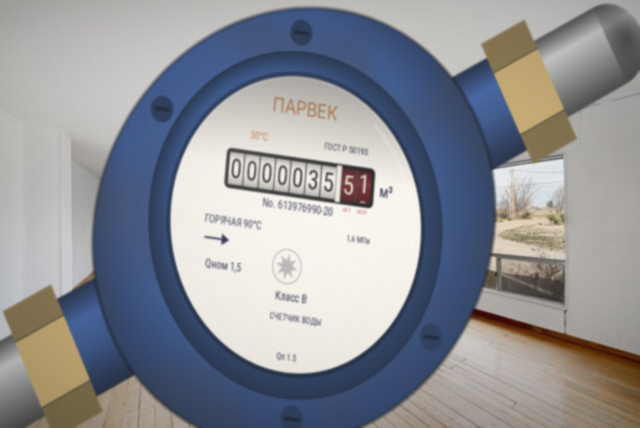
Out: 35.51m³
